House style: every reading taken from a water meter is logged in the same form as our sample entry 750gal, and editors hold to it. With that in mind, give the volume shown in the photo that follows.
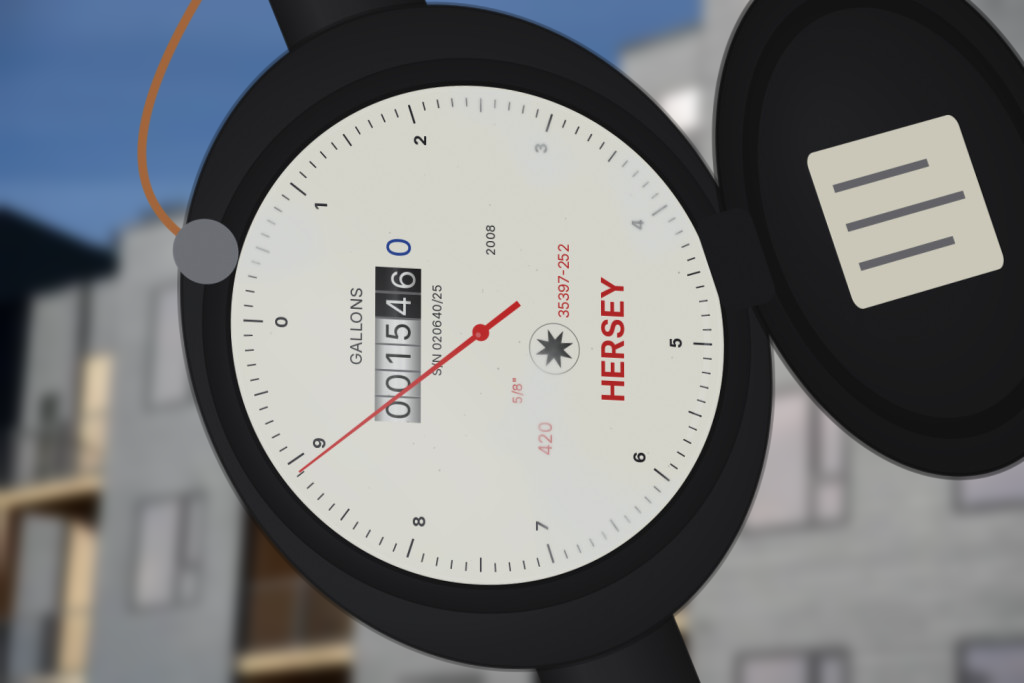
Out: 15458.9gal
